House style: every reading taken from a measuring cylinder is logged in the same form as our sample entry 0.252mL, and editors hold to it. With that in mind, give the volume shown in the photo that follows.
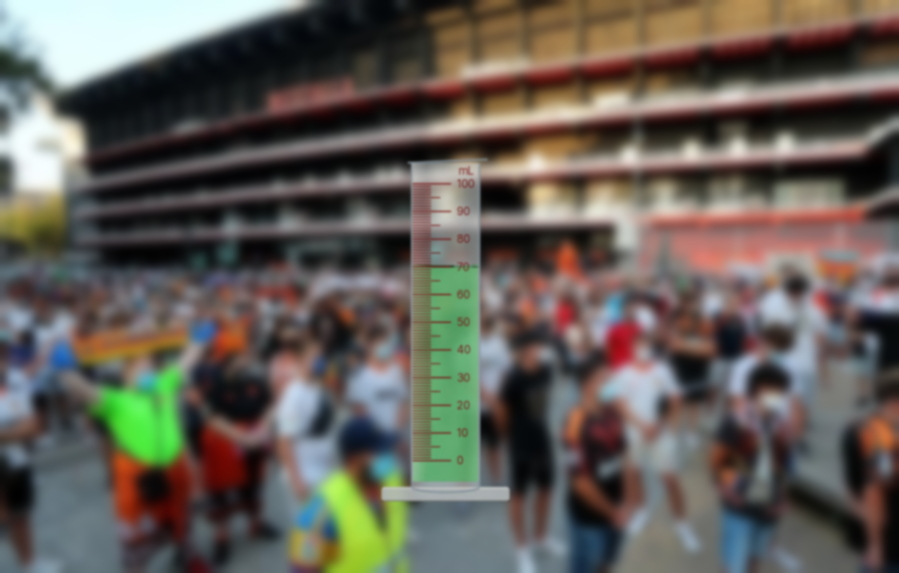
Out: 70mL
